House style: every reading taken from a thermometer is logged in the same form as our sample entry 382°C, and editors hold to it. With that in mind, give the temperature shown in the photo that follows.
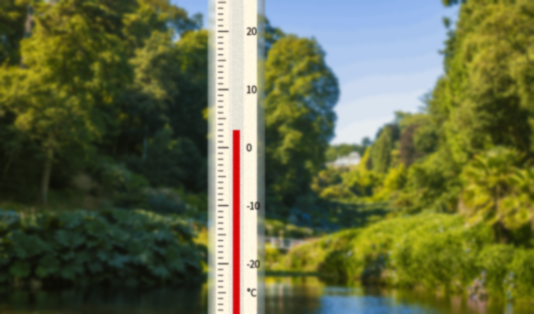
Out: 3°C
